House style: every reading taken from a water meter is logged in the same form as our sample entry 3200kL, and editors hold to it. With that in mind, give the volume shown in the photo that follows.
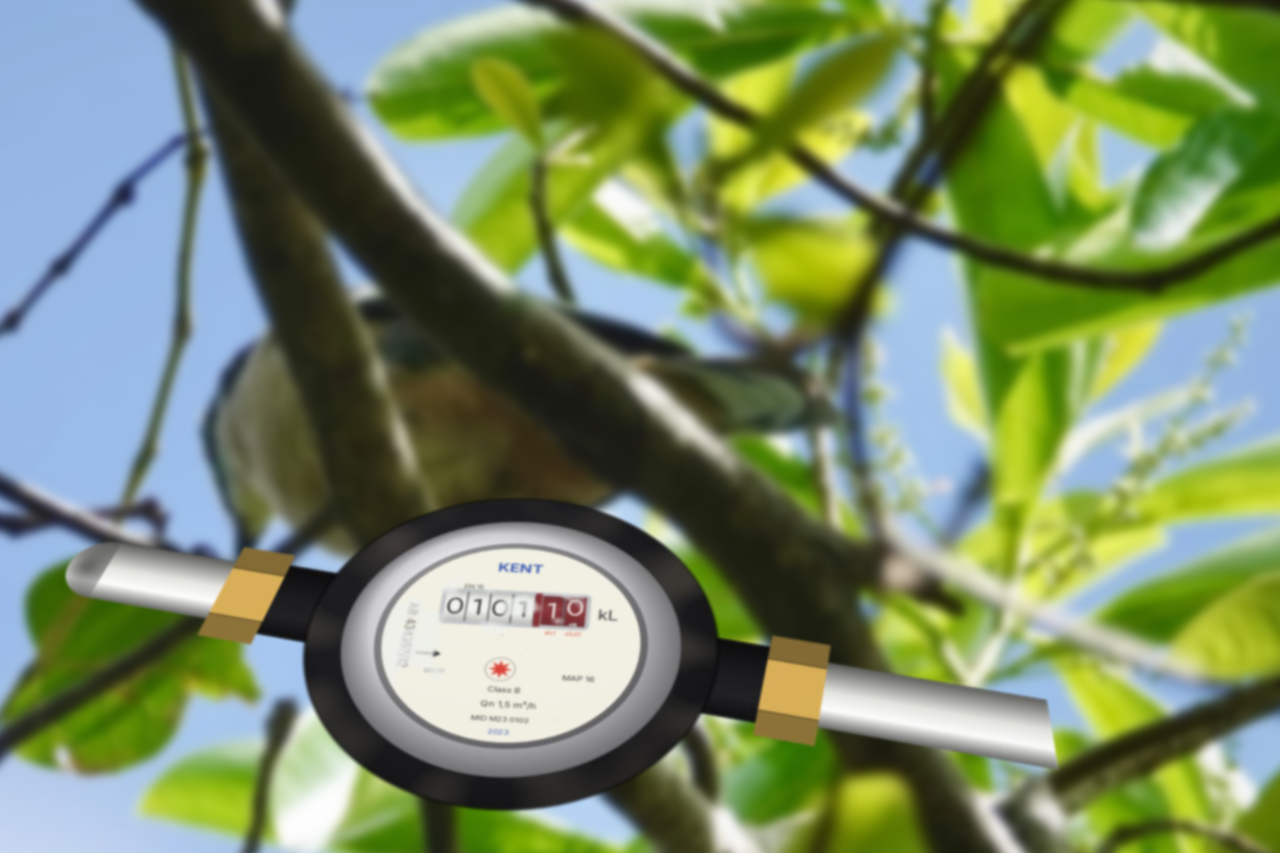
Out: 101.10kL
